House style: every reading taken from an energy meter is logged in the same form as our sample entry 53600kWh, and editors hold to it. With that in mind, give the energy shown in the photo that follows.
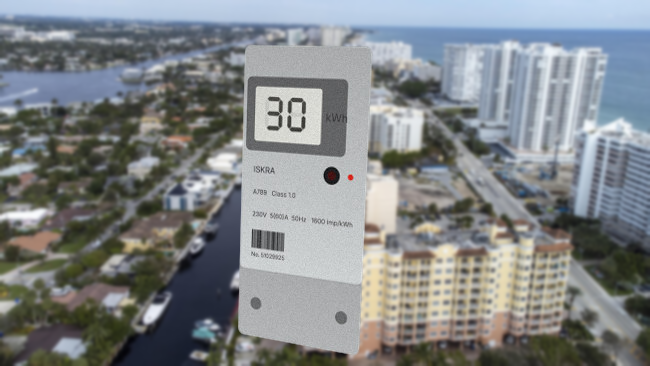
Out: 30kWh
